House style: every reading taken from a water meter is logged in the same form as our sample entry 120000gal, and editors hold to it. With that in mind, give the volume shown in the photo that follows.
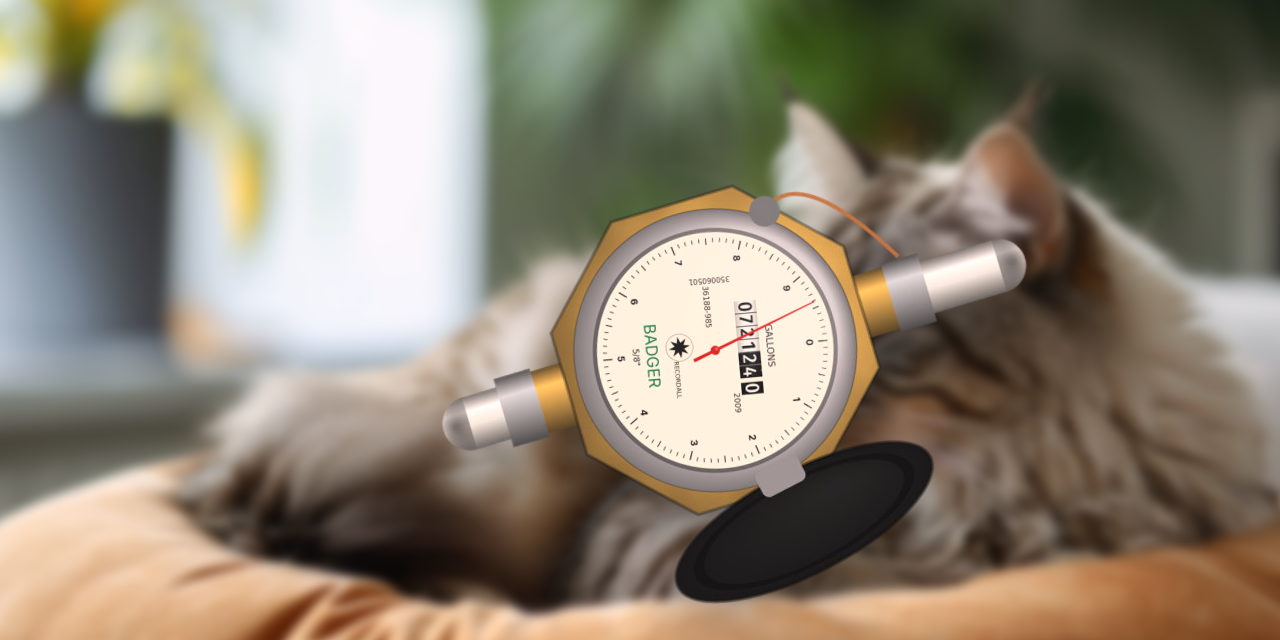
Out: 721239.4gal
